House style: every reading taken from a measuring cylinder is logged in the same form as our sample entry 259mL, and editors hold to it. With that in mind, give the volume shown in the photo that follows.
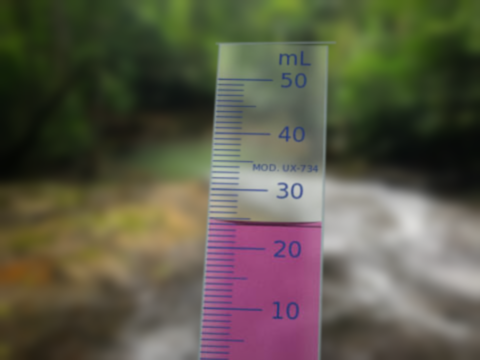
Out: 24mL
